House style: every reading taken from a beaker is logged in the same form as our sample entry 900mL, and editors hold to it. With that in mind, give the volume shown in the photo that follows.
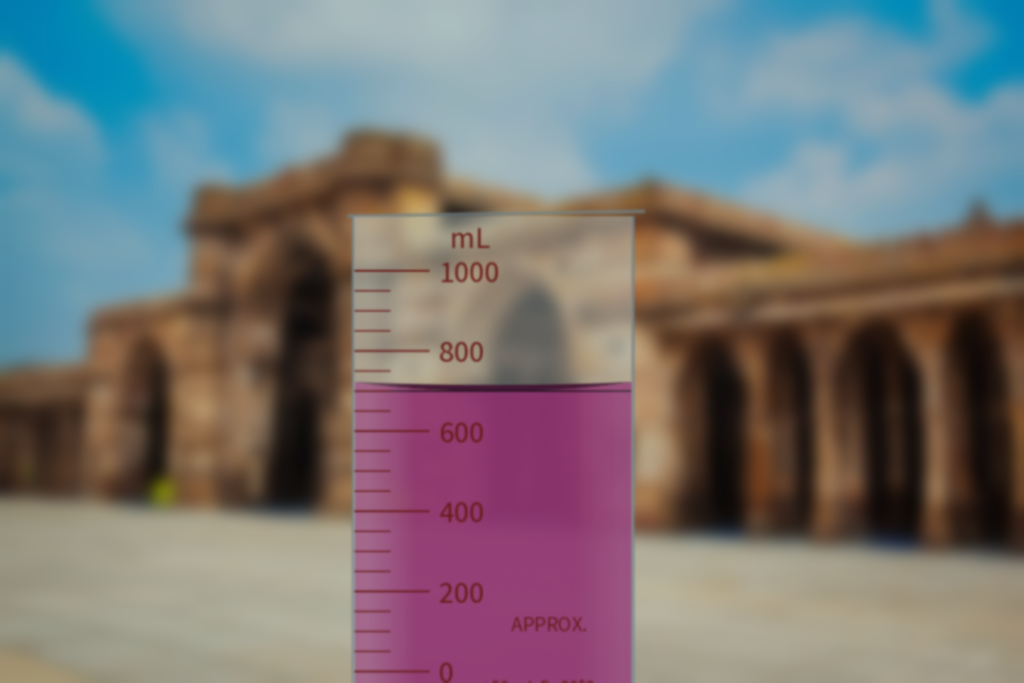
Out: 700mL
